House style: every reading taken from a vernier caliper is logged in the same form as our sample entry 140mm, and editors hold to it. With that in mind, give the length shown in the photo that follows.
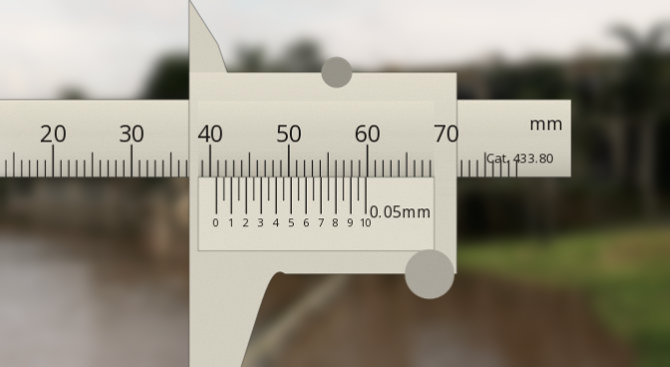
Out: 40.8mm
